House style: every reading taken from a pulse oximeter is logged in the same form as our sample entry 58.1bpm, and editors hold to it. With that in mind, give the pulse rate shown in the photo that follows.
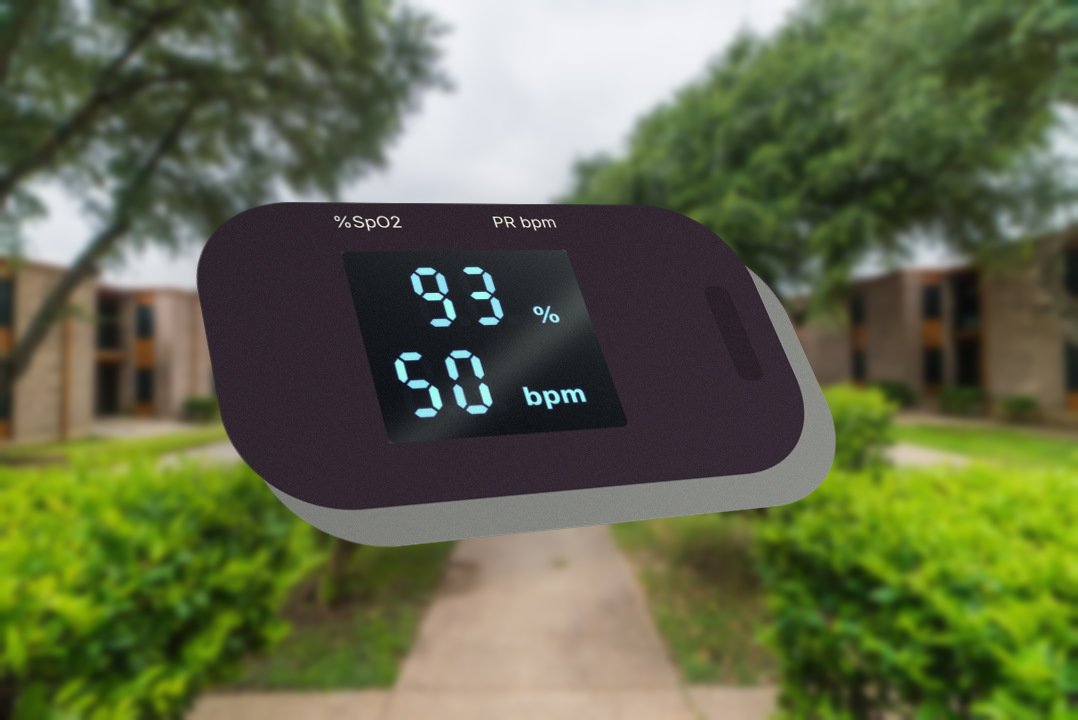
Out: 50bpm
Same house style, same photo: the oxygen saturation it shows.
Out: 93%
